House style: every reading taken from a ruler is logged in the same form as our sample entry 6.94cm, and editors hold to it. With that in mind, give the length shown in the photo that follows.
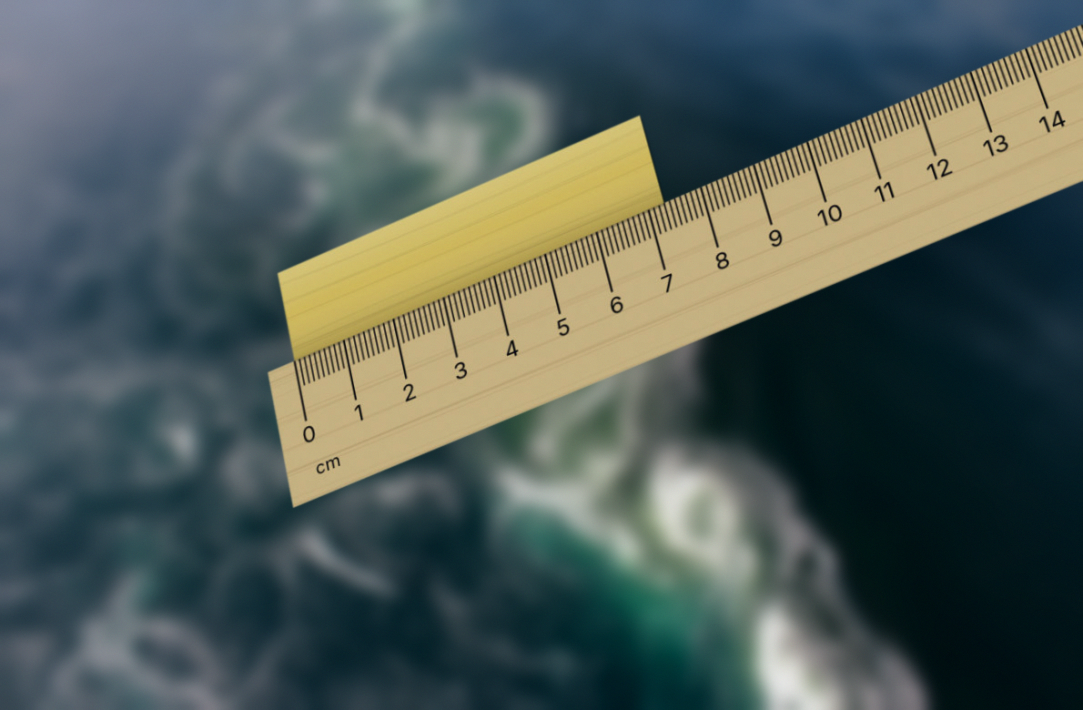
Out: 7.3cm
